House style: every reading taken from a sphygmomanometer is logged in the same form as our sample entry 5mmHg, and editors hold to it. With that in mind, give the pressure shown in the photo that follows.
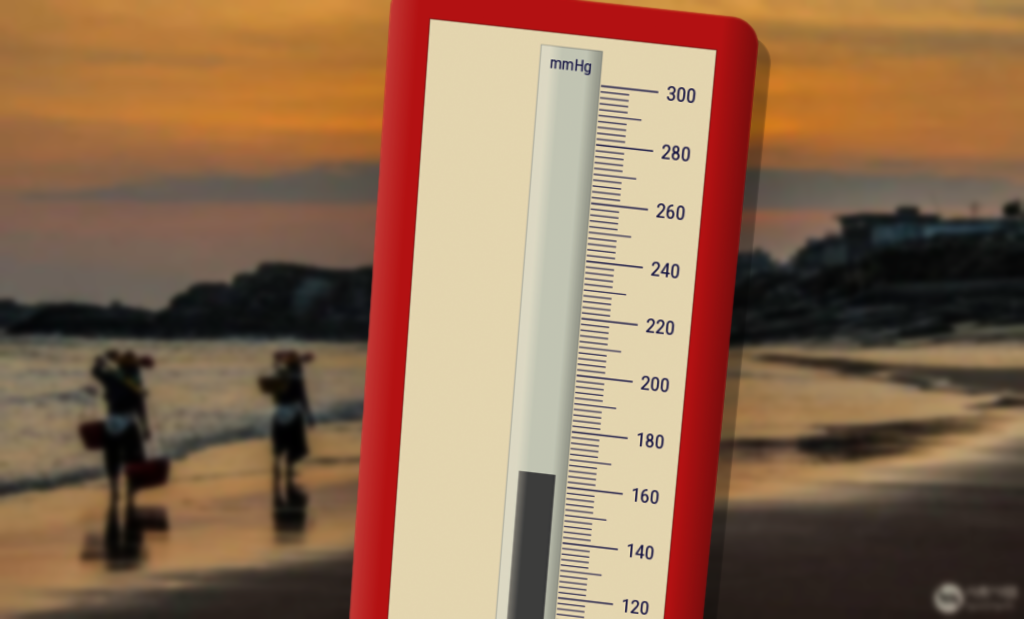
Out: 164mmHg
